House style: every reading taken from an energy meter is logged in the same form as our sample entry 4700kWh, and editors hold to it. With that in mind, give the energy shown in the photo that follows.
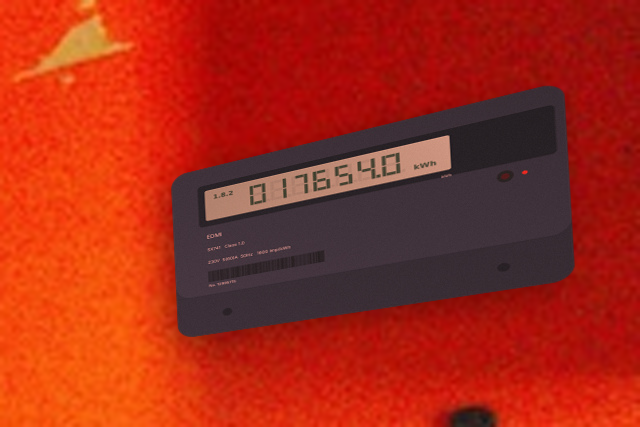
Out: 17654.0kWh
